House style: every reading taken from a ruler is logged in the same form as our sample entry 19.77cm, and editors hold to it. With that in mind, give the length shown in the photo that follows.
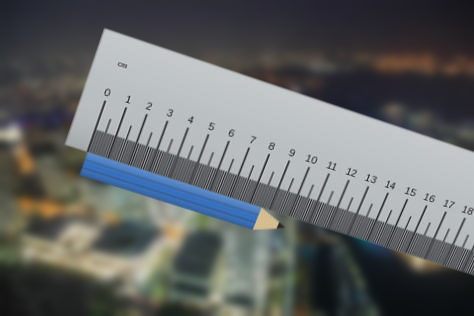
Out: 10cm
